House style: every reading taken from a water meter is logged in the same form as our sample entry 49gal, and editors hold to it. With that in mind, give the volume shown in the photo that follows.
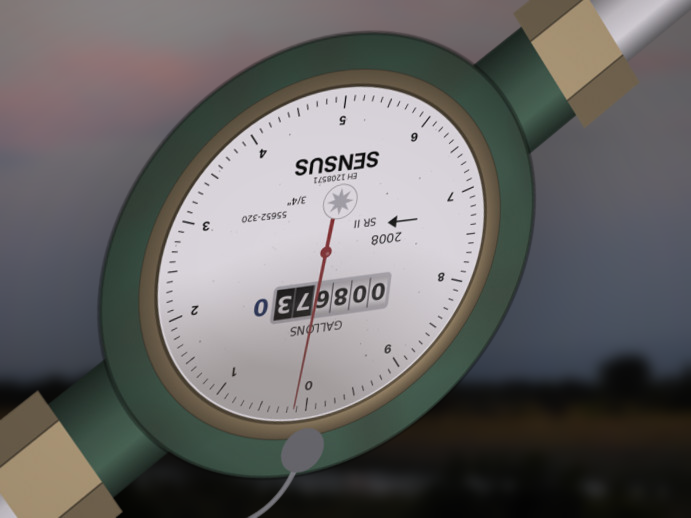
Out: 86730.1gal
